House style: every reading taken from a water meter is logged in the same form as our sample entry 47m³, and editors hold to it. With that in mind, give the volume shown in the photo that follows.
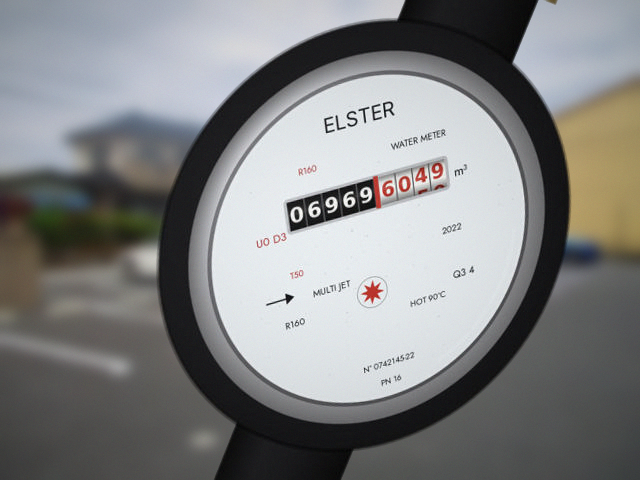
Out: 6969.6049m³
